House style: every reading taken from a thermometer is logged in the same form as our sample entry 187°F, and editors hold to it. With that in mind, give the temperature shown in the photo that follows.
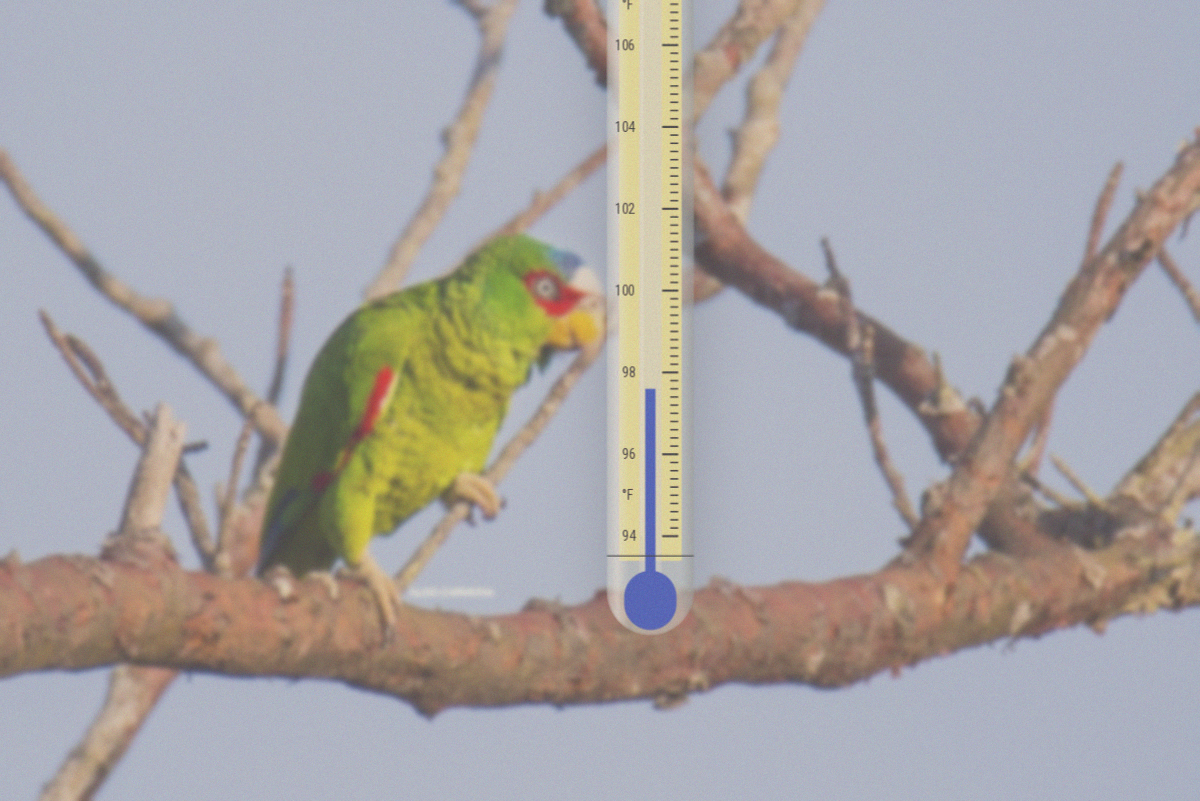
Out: 97.6°F
